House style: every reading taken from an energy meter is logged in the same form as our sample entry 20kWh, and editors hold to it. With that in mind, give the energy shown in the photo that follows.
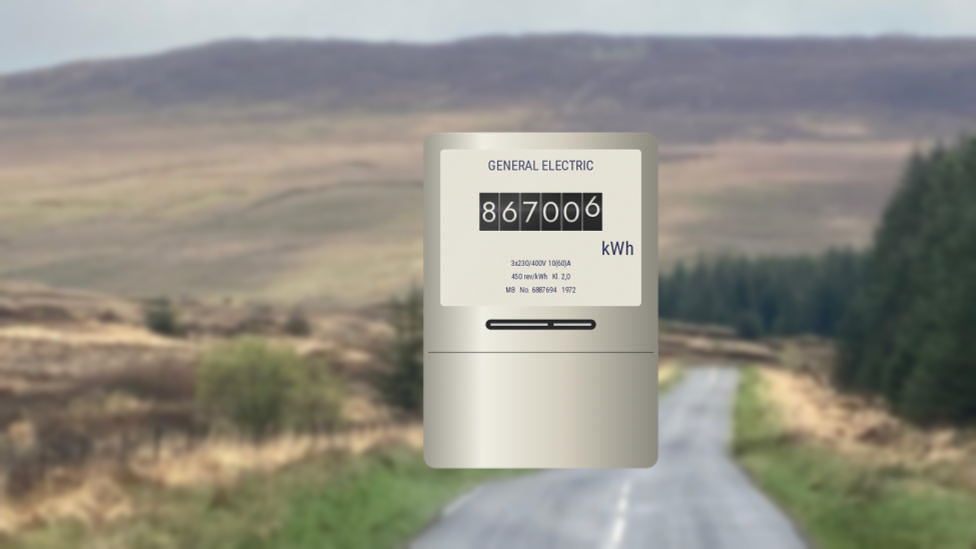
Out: 867006kWh
